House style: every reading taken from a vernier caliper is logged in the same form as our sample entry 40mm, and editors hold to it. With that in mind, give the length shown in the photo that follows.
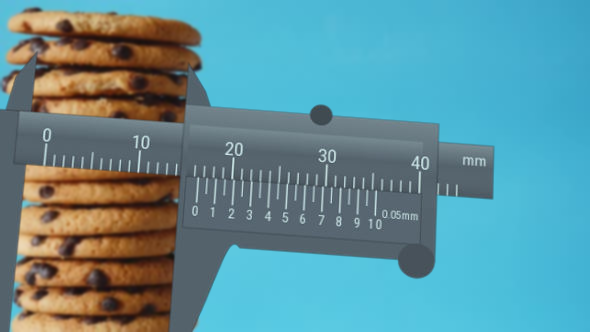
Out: 16.4mm
